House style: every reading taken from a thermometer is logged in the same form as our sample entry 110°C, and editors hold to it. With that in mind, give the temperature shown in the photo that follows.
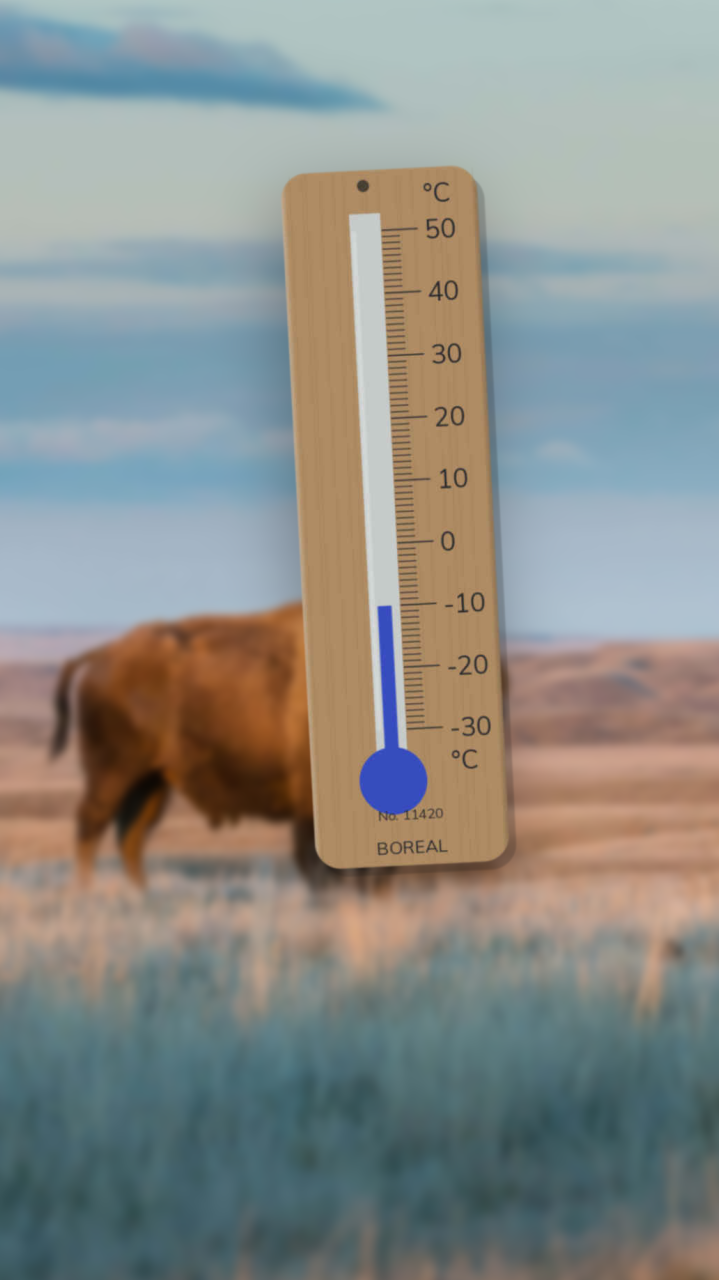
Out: -10°C
